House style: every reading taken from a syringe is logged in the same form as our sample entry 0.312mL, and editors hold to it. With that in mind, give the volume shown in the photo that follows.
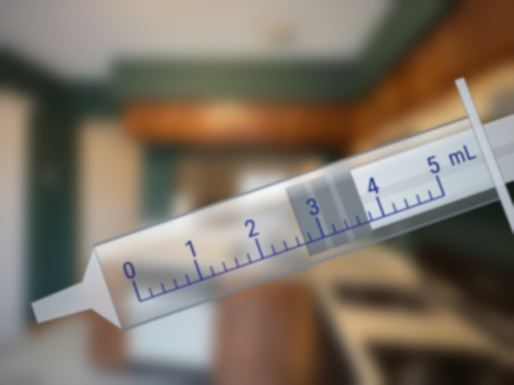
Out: 2.7mL
